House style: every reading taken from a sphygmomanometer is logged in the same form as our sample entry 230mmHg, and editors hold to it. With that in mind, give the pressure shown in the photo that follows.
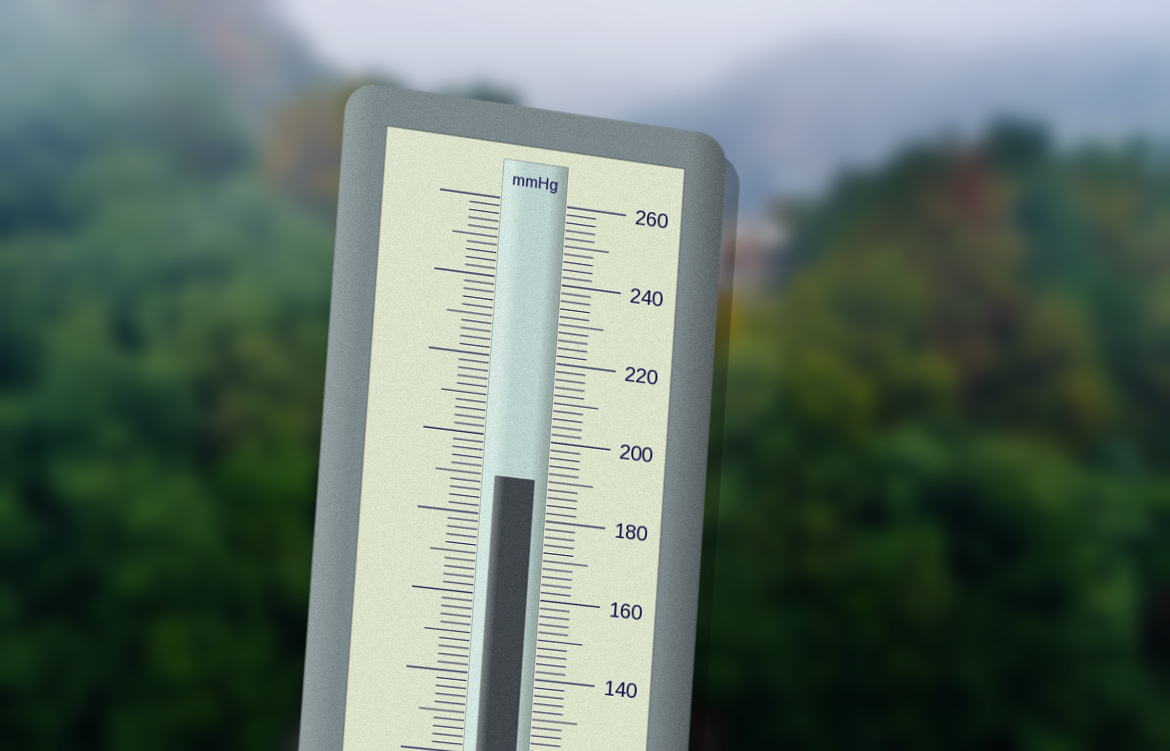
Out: 190mmHg
